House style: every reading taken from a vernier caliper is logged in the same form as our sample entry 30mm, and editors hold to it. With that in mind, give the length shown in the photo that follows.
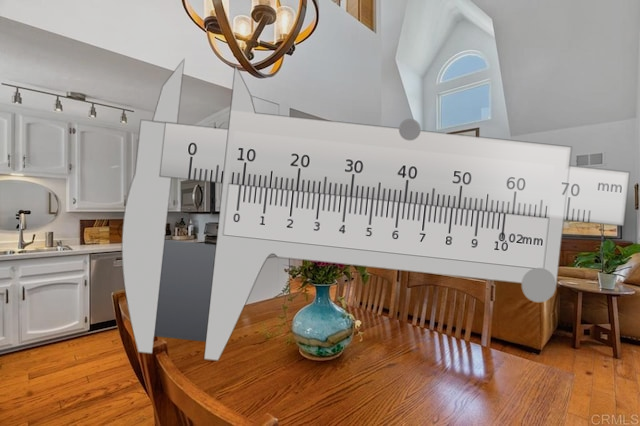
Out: 9.5mm
